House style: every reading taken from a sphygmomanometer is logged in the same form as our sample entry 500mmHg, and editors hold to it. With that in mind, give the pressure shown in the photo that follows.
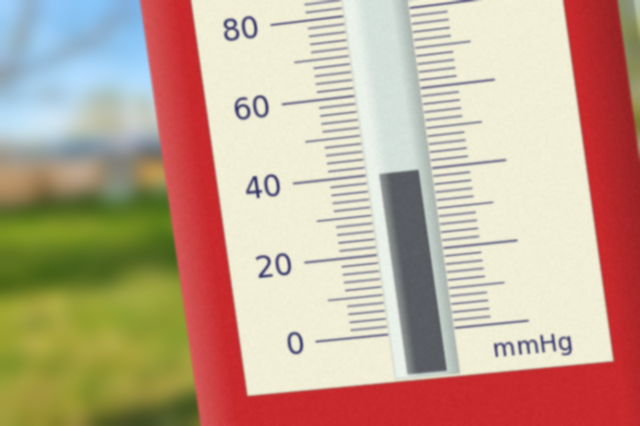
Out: 40mmHg
